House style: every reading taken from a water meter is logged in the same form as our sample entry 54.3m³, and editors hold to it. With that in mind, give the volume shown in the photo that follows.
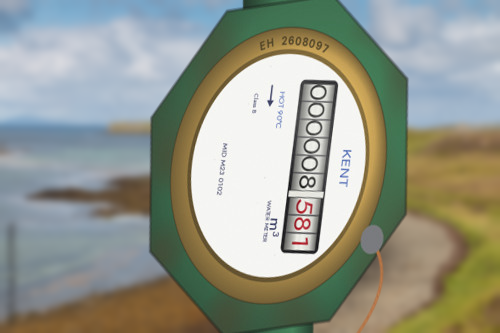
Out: 8.581m³
